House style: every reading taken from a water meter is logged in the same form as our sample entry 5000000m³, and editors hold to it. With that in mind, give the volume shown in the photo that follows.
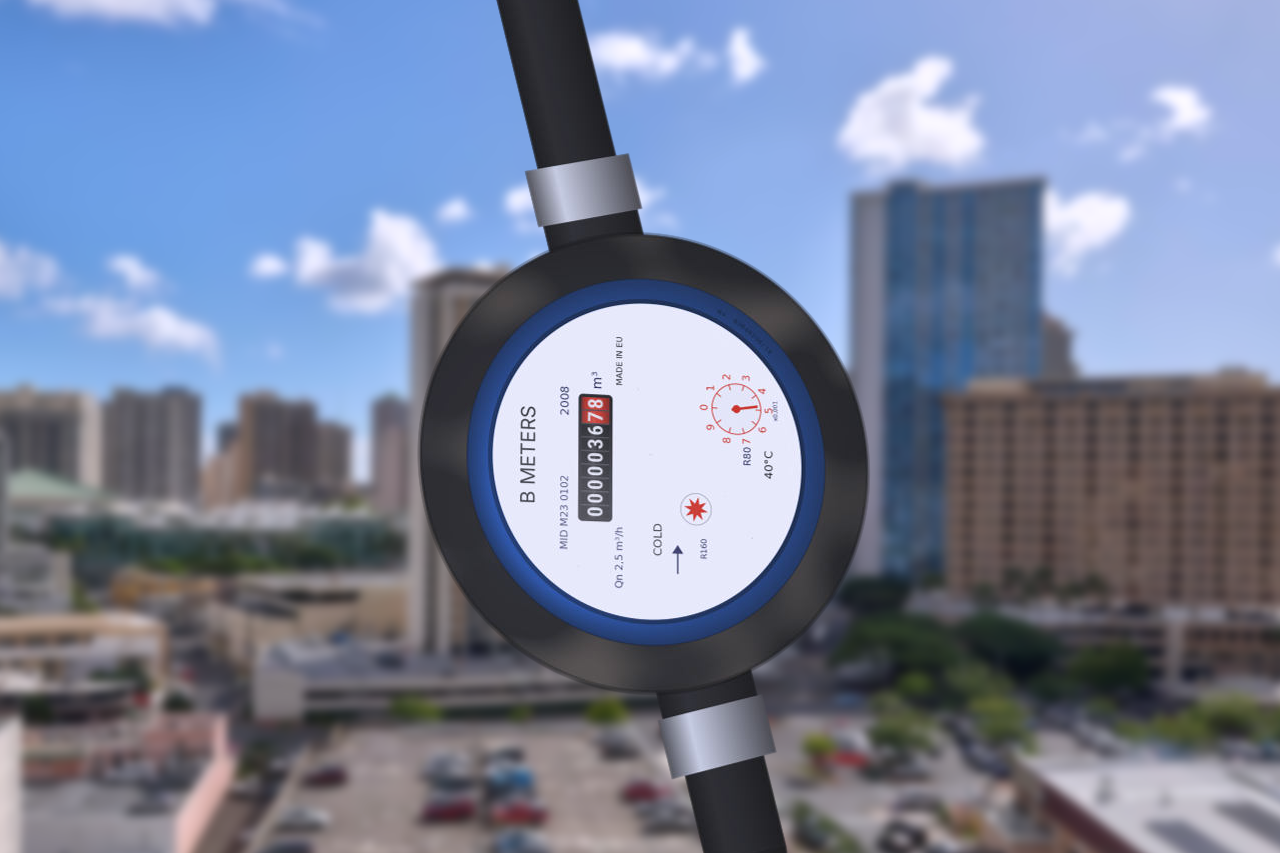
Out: 36.784m³
